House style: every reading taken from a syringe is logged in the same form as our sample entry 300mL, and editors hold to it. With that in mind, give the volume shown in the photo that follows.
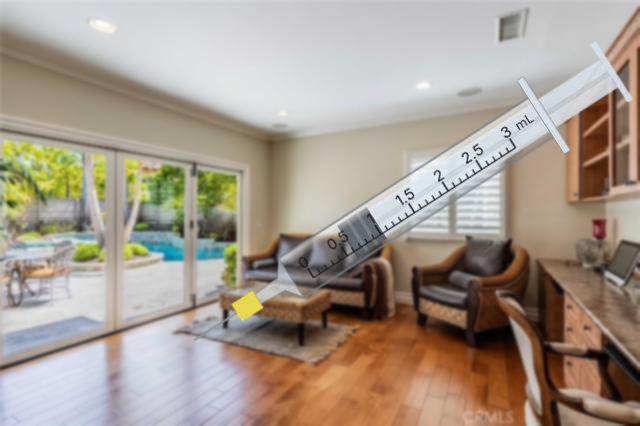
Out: 0.6mL
